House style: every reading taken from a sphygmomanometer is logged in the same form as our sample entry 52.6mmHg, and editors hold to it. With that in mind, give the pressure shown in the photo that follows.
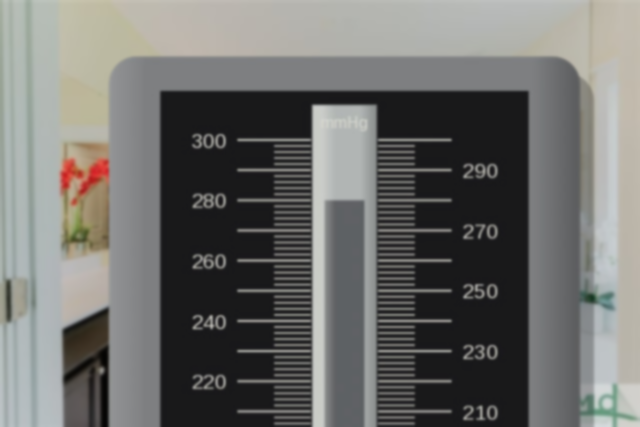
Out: 280mmHg
